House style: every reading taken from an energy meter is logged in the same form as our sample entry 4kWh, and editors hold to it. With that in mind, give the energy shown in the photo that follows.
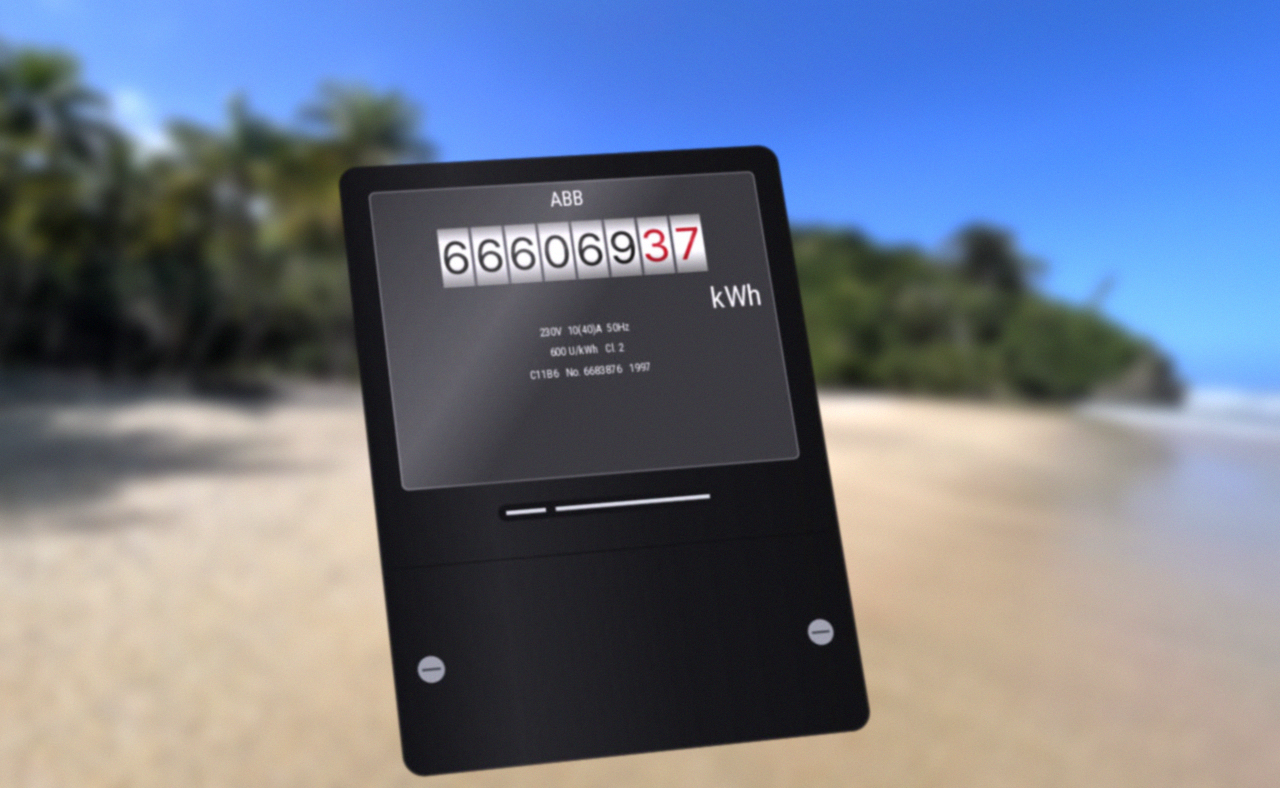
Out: 666069.37kWh
